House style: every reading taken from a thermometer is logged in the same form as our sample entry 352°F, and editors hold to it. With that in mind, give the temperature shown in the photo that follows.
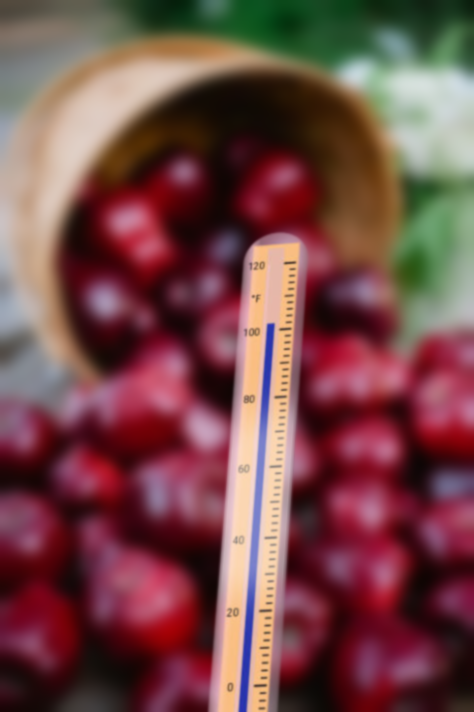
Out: 102°F
